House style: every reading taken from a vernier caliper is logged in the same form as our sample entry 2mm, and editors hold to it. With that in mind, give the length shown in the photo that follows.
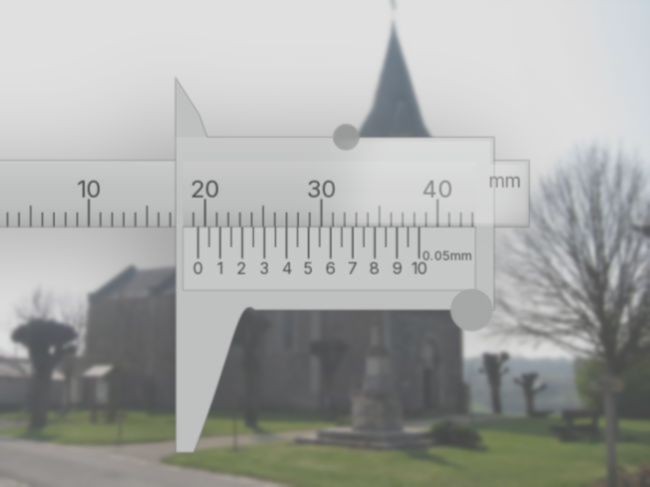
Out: 19.4mm
